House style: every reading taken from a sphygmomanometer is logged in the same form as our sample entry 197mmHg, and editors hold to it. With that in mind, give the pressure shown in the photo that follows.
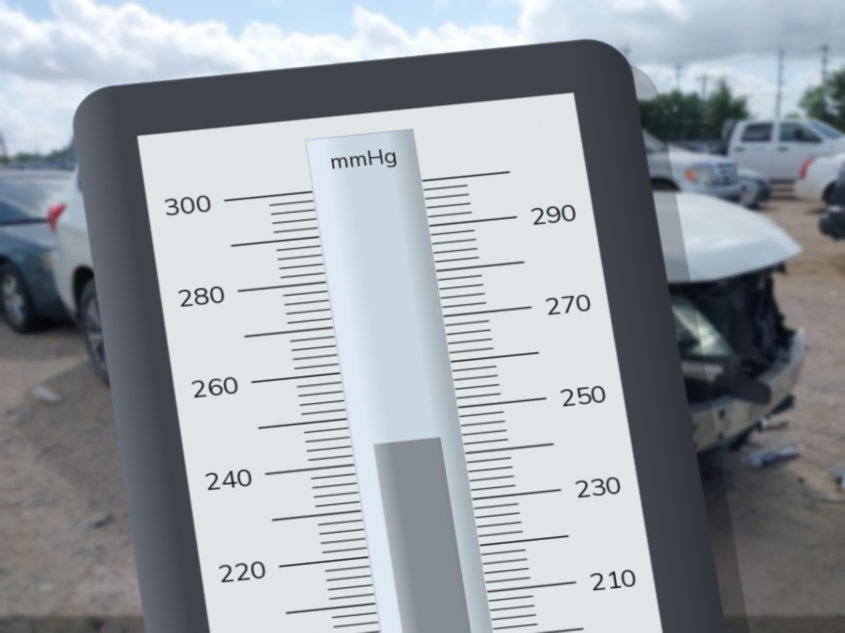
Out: 244mmHg
